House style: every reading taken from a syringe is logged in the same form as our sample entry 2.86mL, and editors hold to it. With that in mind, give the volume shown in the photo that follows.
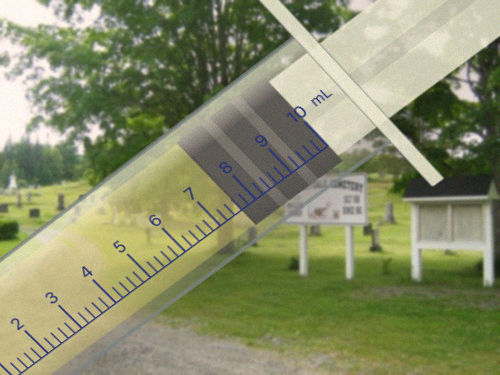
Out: 7.6mL
